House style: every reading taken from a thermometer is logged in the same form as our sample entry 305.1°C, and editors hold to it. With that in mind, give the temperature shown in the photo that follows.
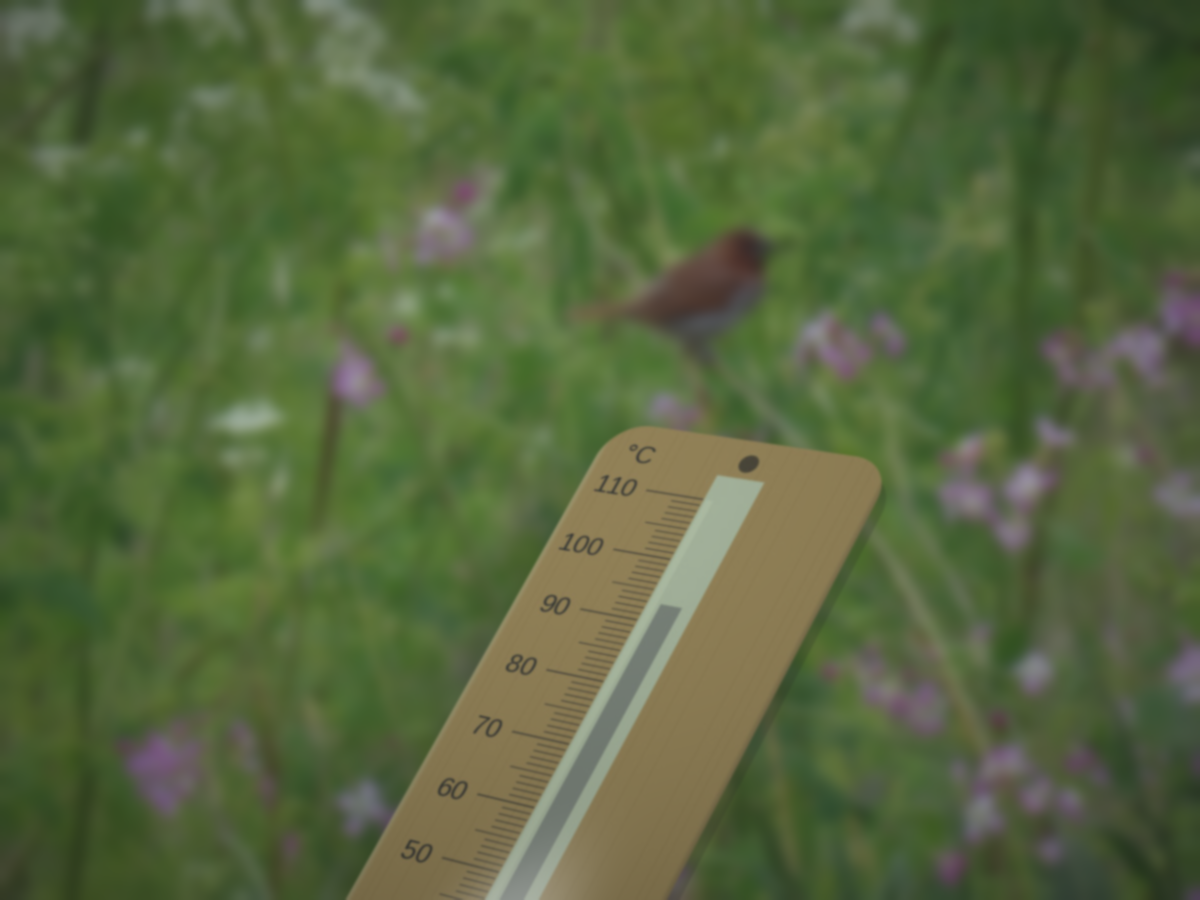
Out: 93°C
